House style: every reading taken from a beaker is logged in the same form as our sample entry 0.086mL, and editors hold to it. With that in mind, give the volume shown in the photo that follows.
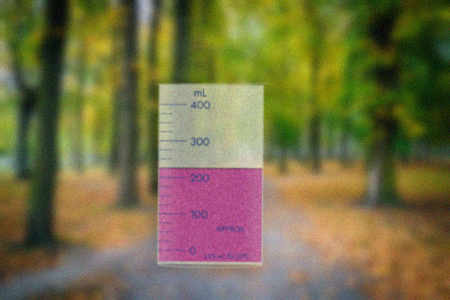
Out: 225mL
